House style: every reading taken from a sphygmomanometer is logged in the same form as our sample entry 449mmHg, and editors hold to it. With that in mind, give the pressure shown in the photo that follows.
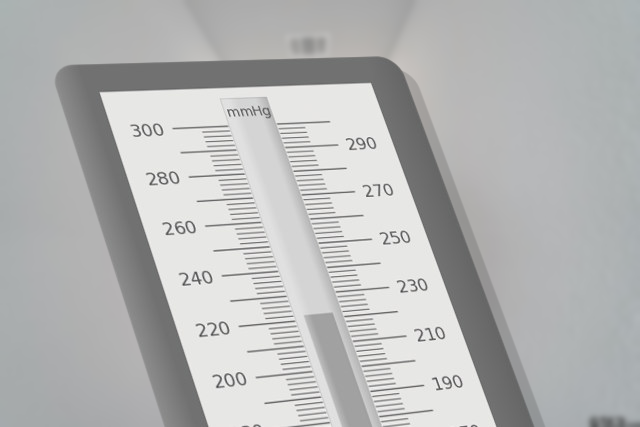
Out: 222mmHg
